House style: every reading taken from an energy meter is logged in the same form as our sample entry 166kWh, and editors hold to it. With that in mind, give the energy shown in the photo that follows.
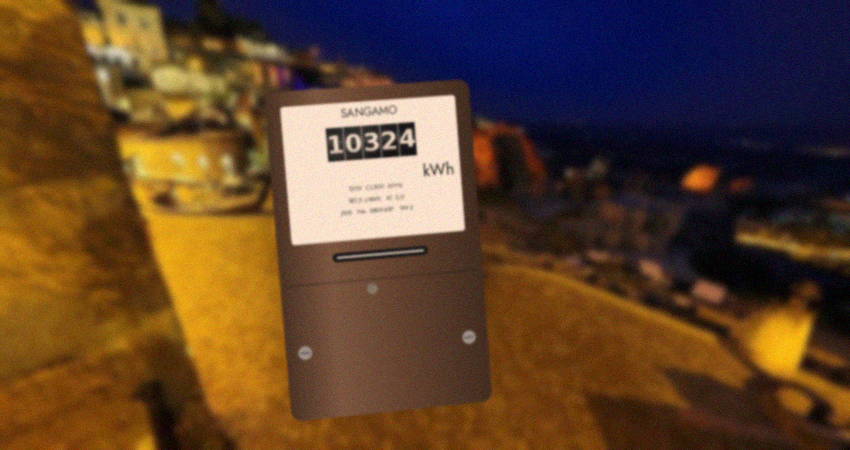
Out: 10324kWh
